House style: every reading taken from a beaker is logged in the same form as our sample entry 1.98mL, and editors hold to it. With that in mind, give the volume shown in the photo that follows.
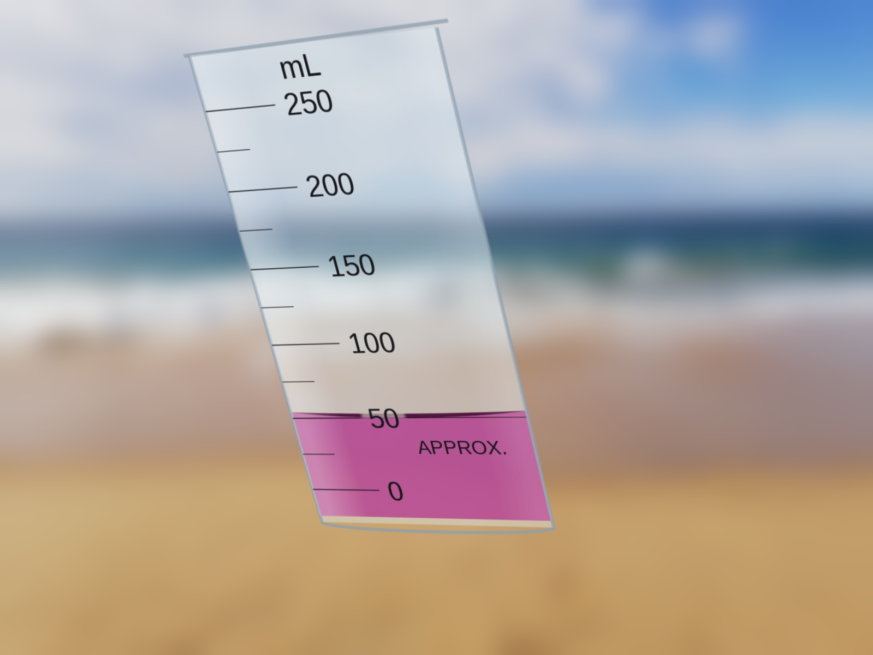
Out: 50mL
